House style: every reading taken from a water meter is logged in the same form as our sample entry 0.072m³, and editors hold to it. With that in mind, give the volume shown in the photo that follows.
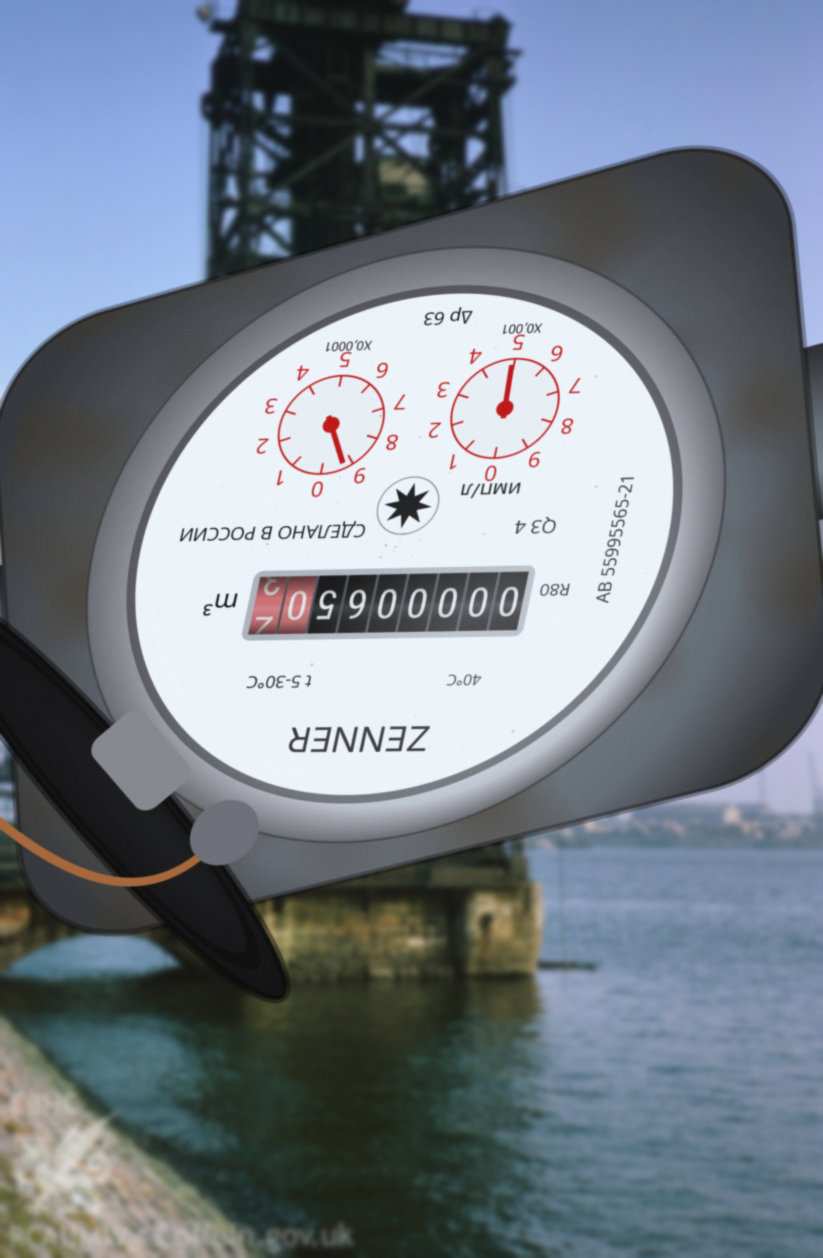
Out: 65.0249m³
